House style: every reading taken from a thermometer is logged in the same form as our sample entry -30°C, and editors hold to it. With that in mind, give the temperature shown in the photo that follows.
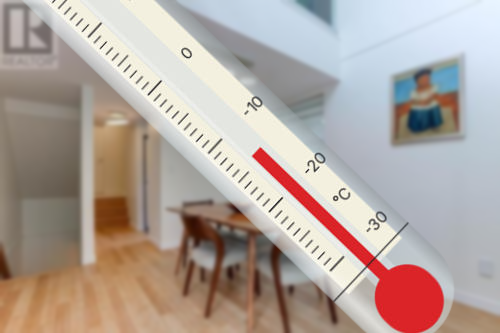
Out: -14°C
